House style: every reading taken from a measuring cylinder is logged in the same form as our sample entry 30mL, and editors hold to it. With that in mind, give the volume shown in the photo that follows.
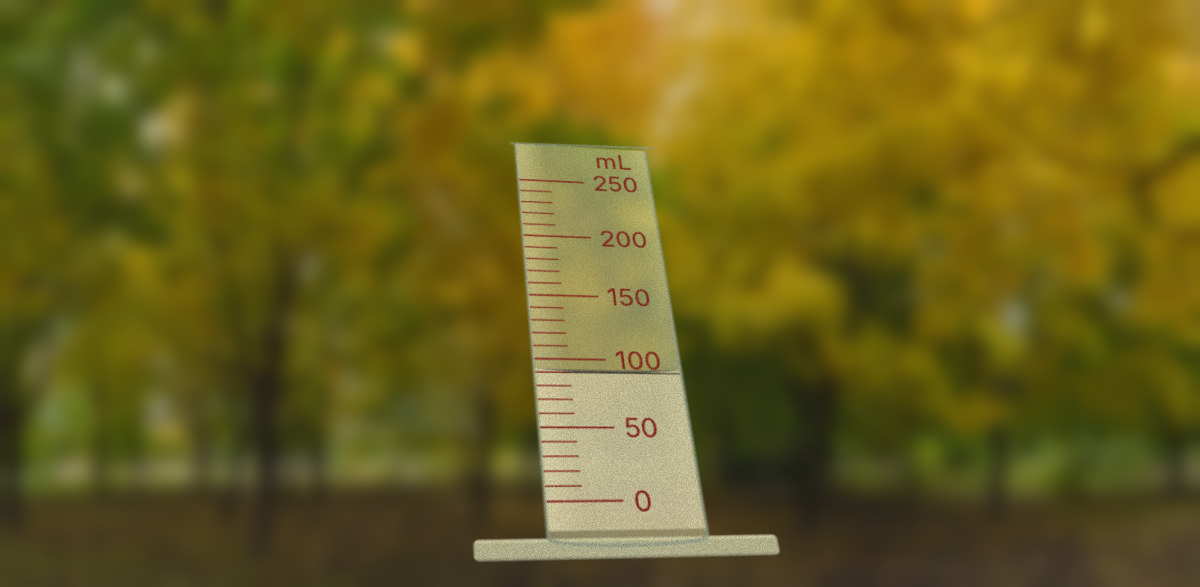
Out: 90mL
